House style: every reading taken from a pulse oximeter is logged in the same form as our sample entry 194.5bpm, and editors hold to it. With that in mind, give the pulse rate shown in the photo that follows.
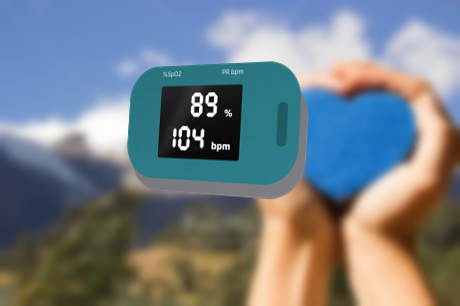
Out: 104bpm
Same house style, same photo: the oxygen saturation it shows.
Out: 89%
